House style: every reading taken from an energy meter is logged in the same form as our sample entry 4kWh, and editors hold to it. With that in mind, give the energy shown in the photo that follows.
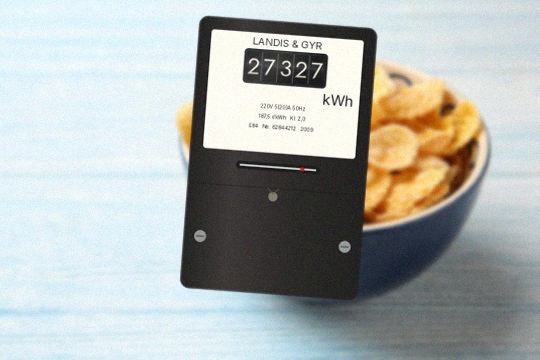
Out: 27327kWh
